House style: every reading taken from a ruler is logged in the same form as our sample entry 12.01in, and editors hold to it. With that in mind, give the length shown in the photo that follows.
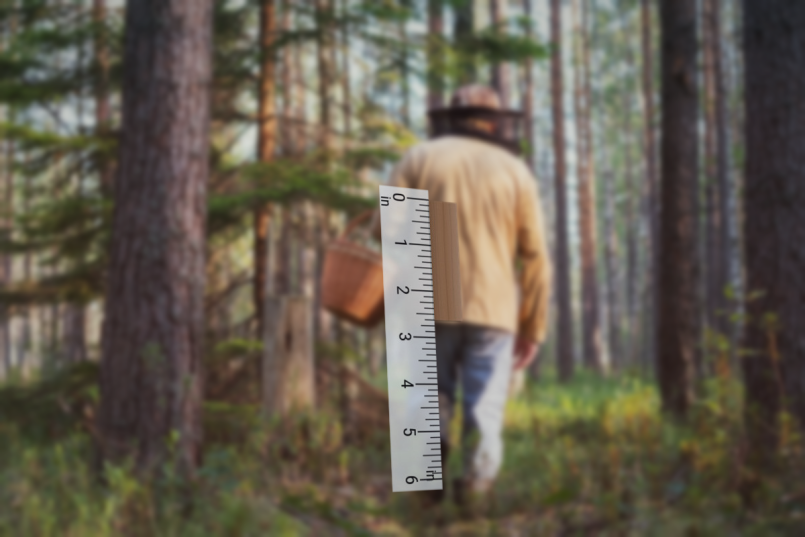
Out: 2.625in
